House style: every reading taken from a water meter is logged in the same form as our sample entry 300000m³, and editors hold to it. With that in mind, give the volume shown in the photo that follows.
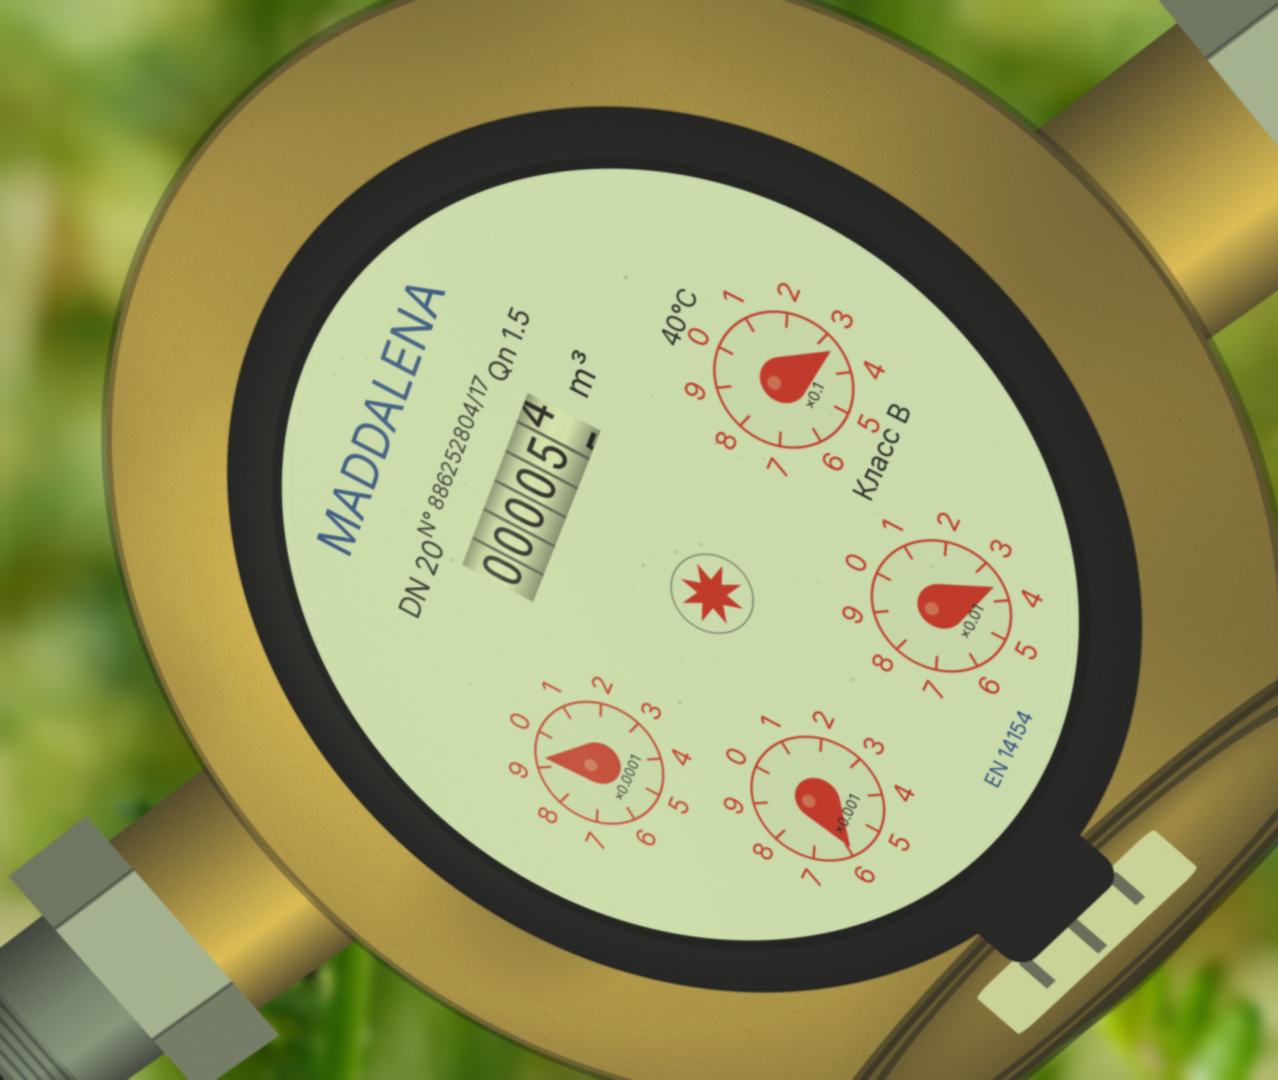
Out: 54.3359m³
